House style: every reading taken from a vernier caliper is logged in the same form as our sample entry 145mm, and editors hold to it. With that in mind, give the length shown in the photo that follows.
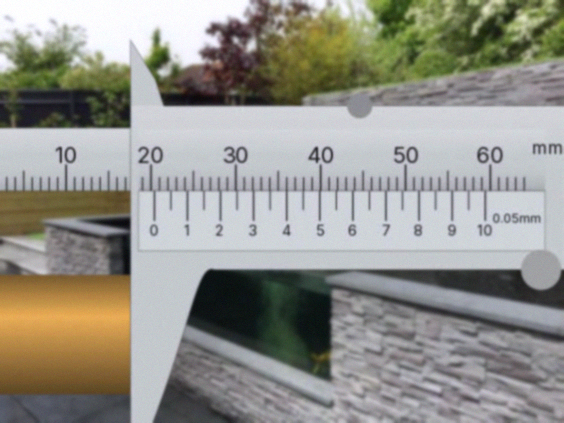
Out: 20.4mm
